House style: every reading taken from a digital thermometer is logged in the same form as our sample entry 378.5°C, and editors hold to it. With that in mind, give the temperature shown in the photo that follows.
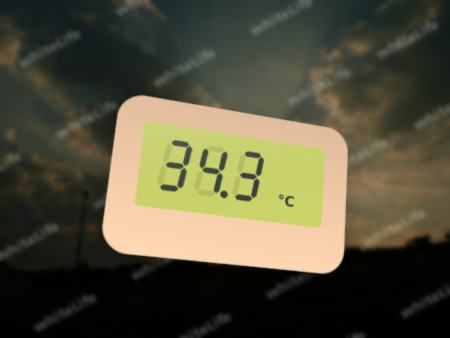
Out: 34.3°C
